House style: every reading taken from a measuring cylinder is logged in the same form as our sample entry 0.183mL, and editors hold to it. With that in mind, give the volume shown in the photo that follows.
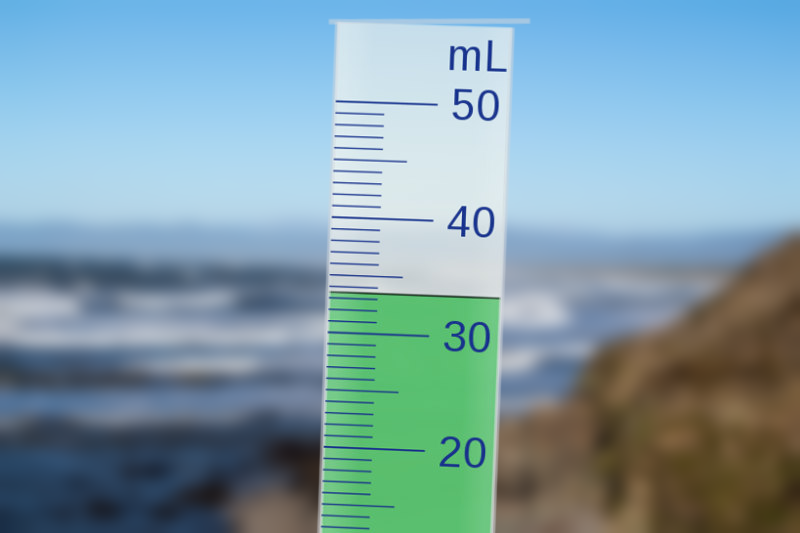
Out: 33.5mL
